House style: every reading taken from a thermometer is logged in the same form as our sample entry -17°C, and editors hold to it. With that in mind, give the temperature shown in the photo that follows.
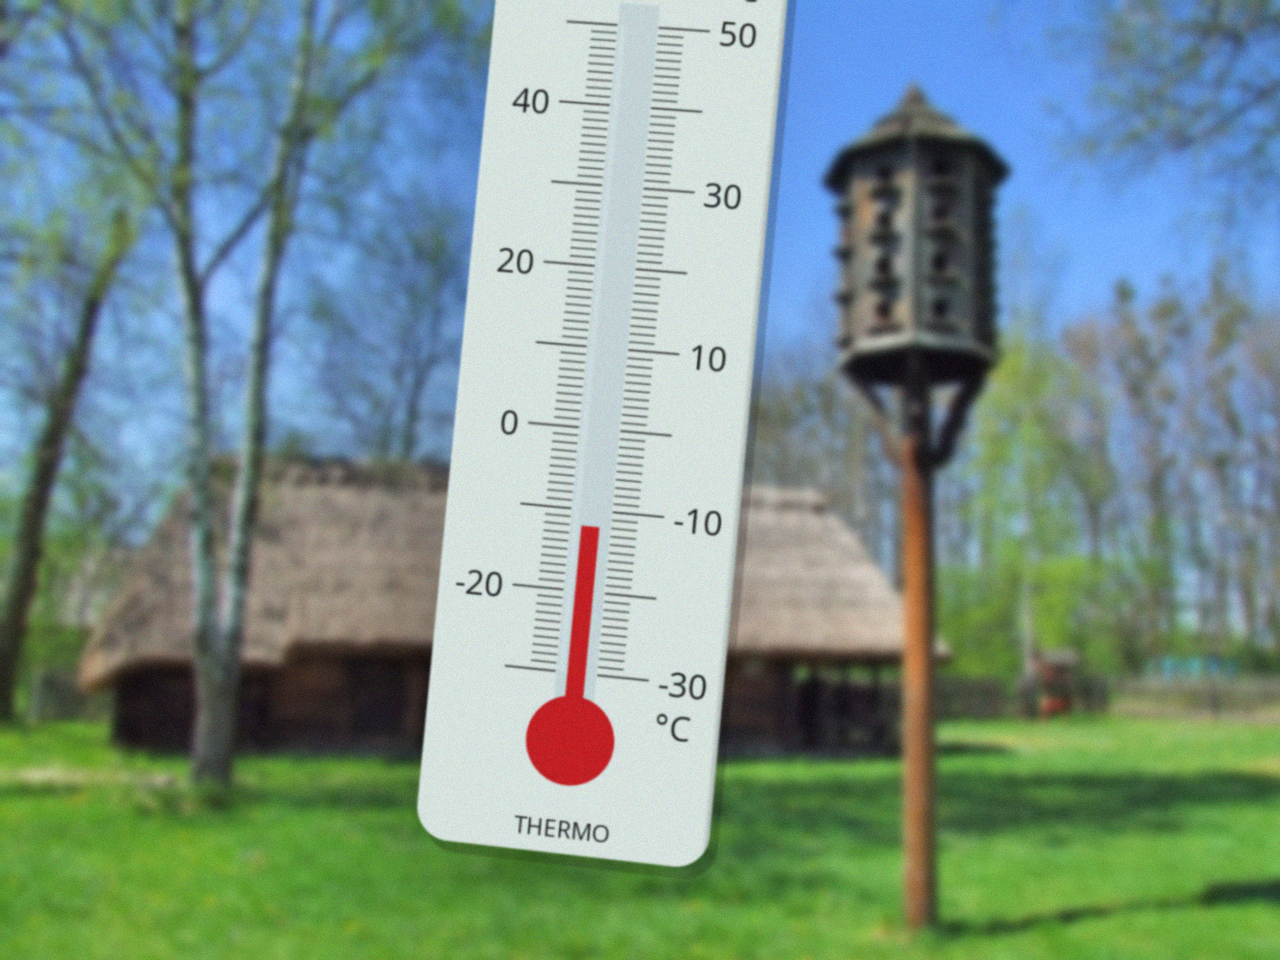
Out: -12°C
